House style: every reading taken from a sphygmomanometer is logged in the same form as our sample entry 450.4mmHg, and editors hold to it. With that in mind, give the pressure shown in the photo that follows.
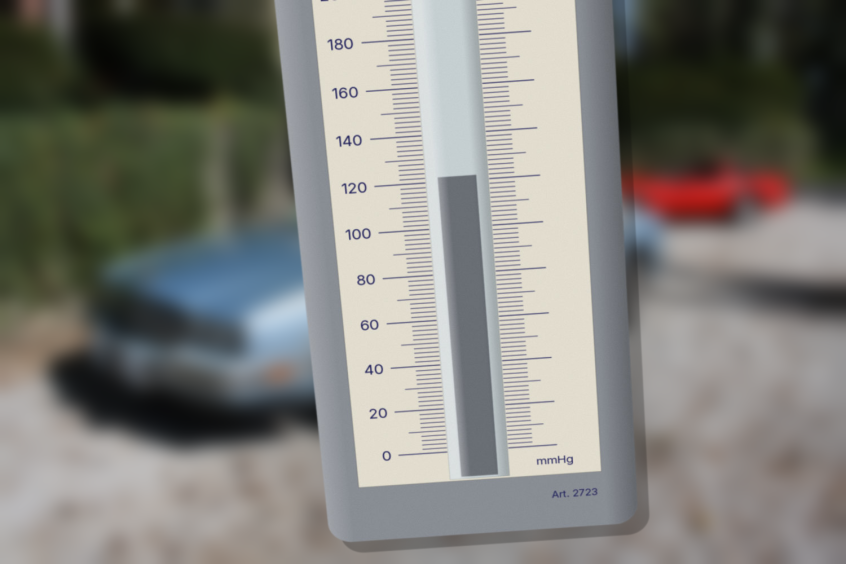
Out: 122mmHg
